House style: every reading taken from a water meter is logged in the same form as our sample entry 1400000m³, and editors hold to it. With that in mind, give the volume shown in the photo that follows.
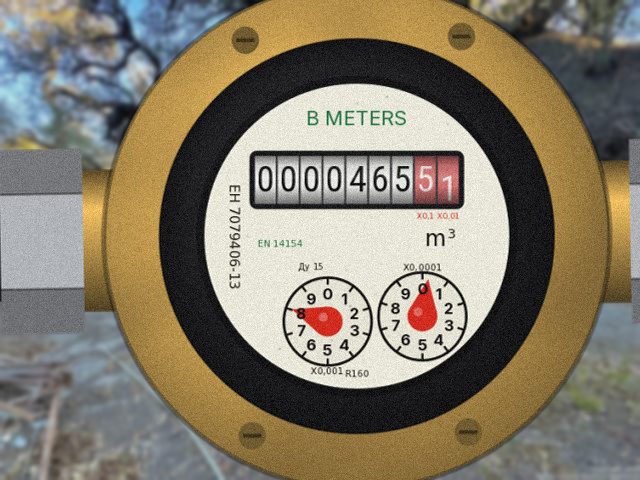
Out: 465.5080m³
